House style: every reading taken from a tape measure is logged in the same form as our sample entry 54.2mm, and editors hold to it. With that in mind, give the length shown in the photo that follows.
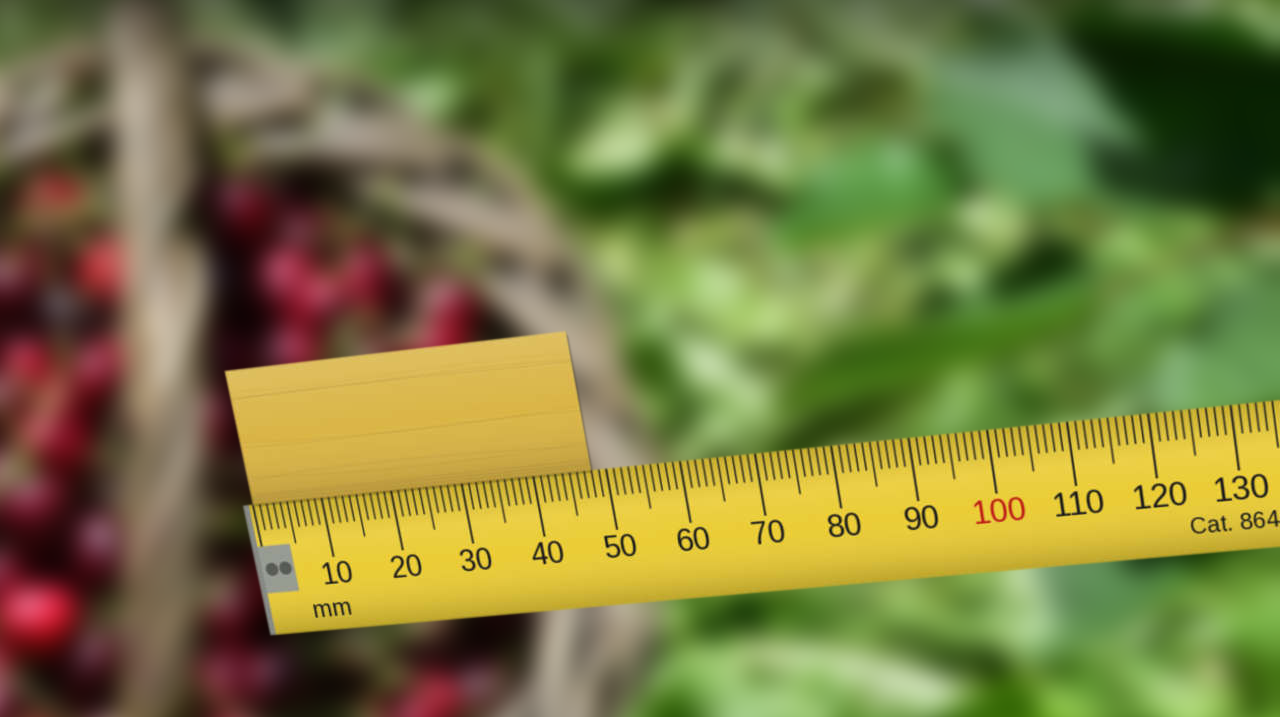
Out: 48mm
